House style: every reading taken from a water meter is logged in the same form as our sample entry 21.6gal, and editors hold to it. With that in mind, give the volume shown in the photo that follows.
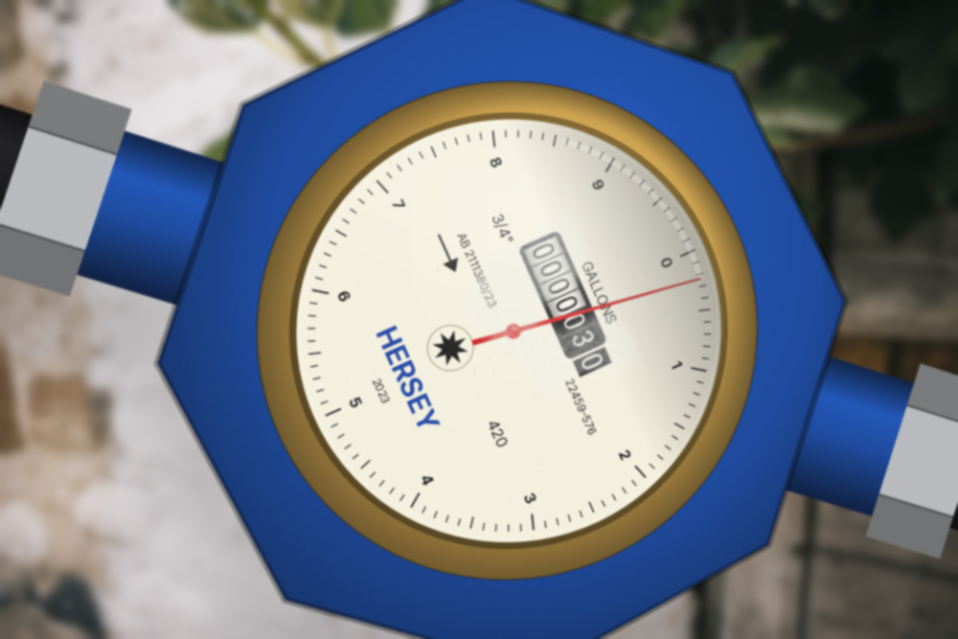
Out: 30.2gal
